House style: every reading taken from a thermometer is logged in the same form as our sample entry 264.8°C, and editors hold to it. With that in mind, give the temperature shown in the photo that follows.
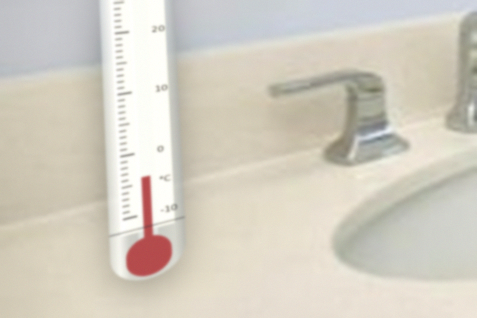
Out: -4°C
